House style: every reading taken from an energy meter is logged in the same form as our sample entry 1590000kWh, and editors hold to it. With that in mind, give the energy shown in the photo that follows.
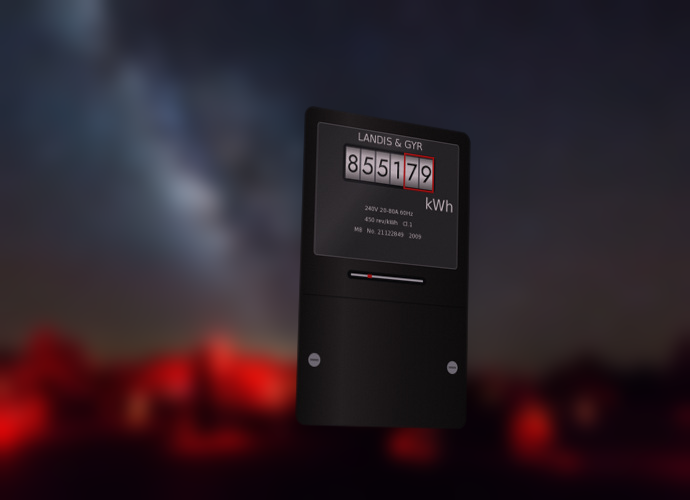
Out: 8551.79kWh
